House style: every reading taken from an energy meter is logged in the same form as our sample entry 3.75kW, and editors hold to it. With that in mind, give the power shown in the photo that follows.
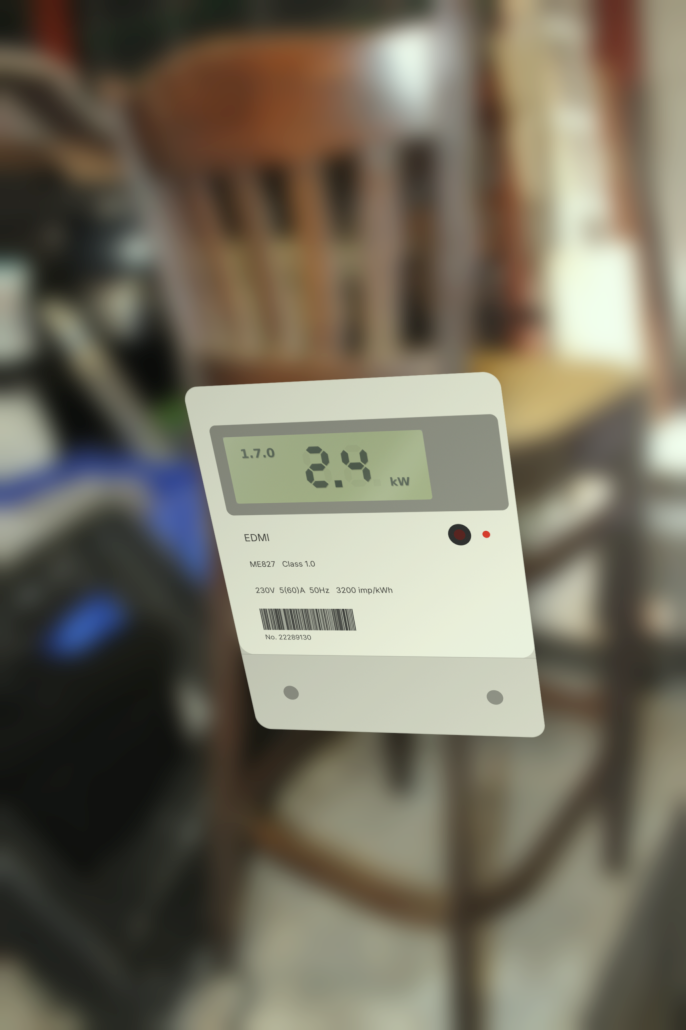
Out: 2.4kW
